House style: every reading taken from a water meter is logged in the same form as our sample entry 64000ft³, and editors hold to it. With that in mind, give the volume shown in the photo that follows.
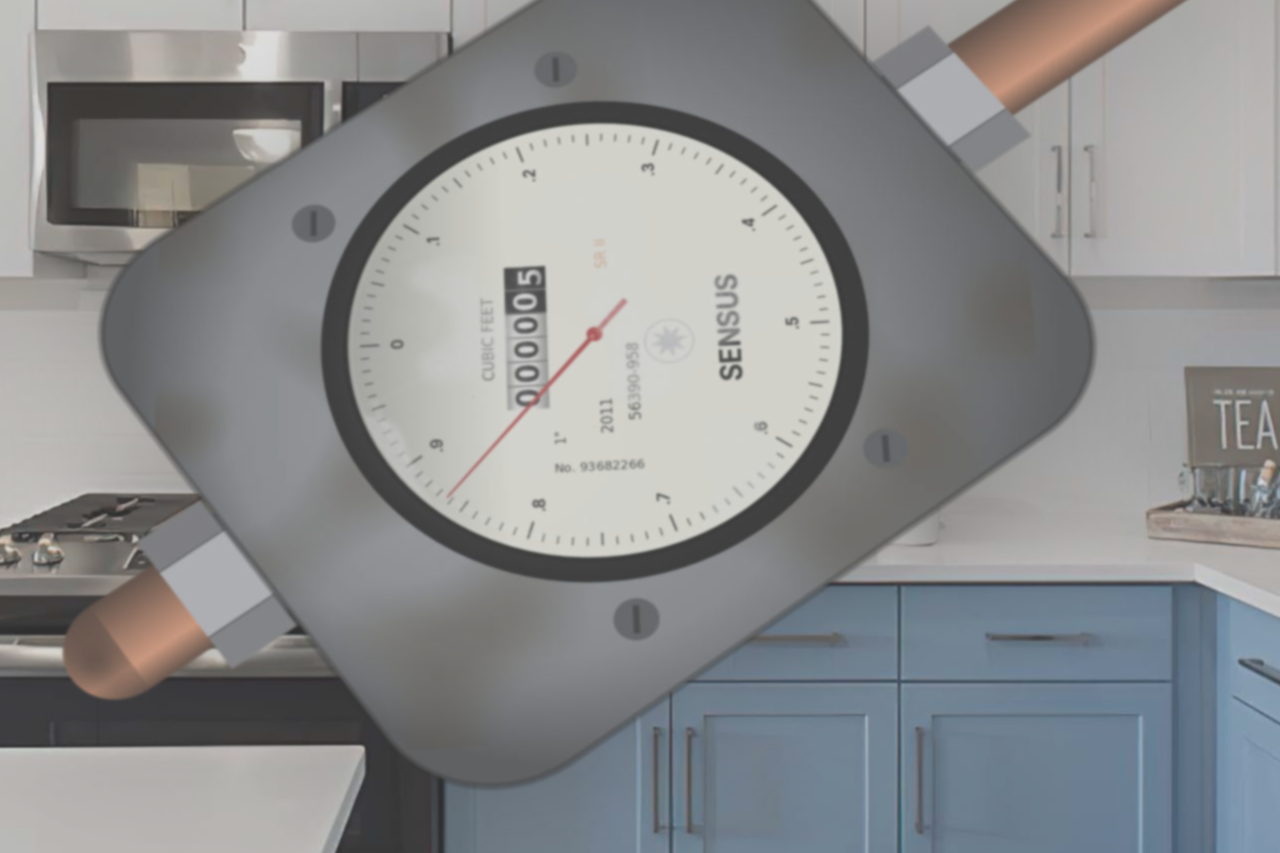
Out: 4.86ft³
